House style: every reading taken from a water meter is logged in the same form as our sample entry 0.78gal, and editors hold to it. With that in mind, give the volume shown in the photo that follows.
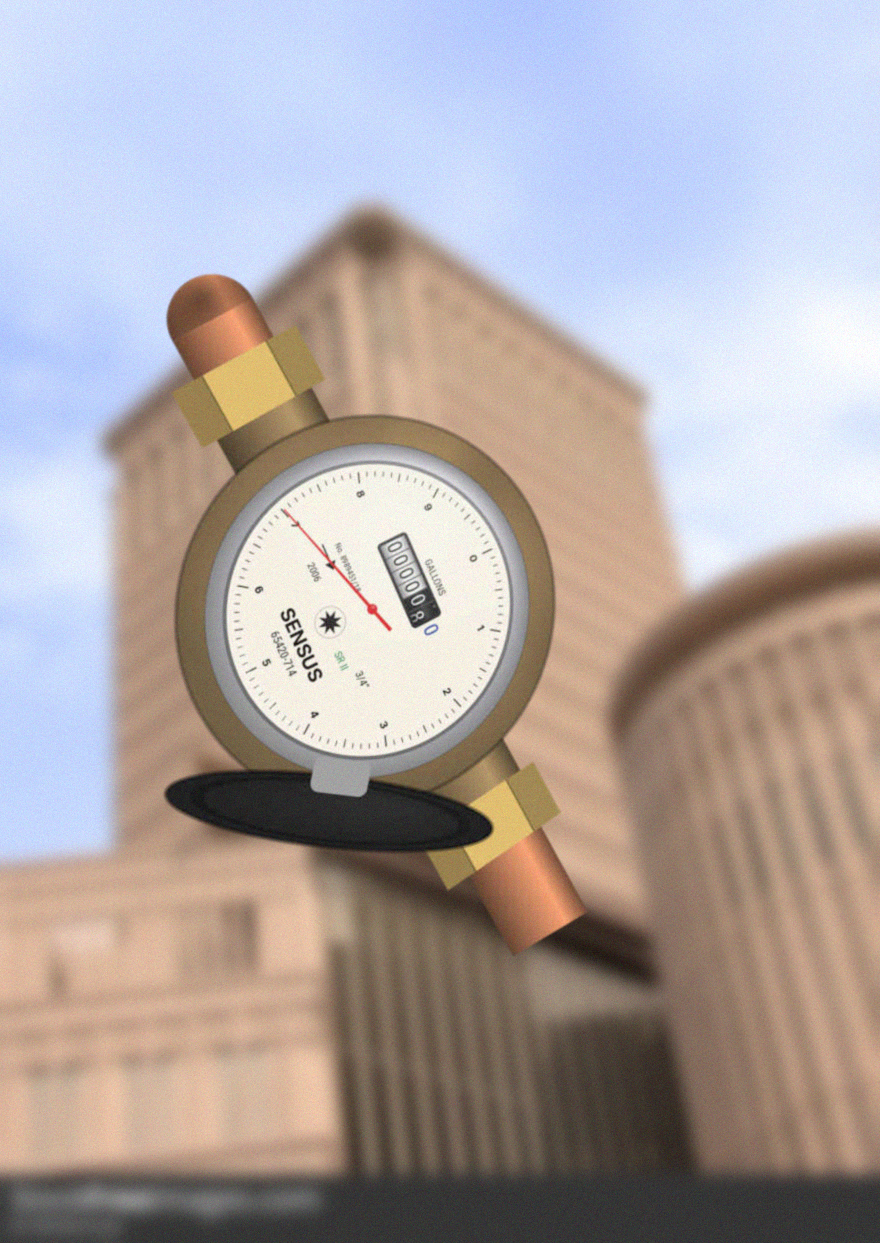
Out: 77.0gal
